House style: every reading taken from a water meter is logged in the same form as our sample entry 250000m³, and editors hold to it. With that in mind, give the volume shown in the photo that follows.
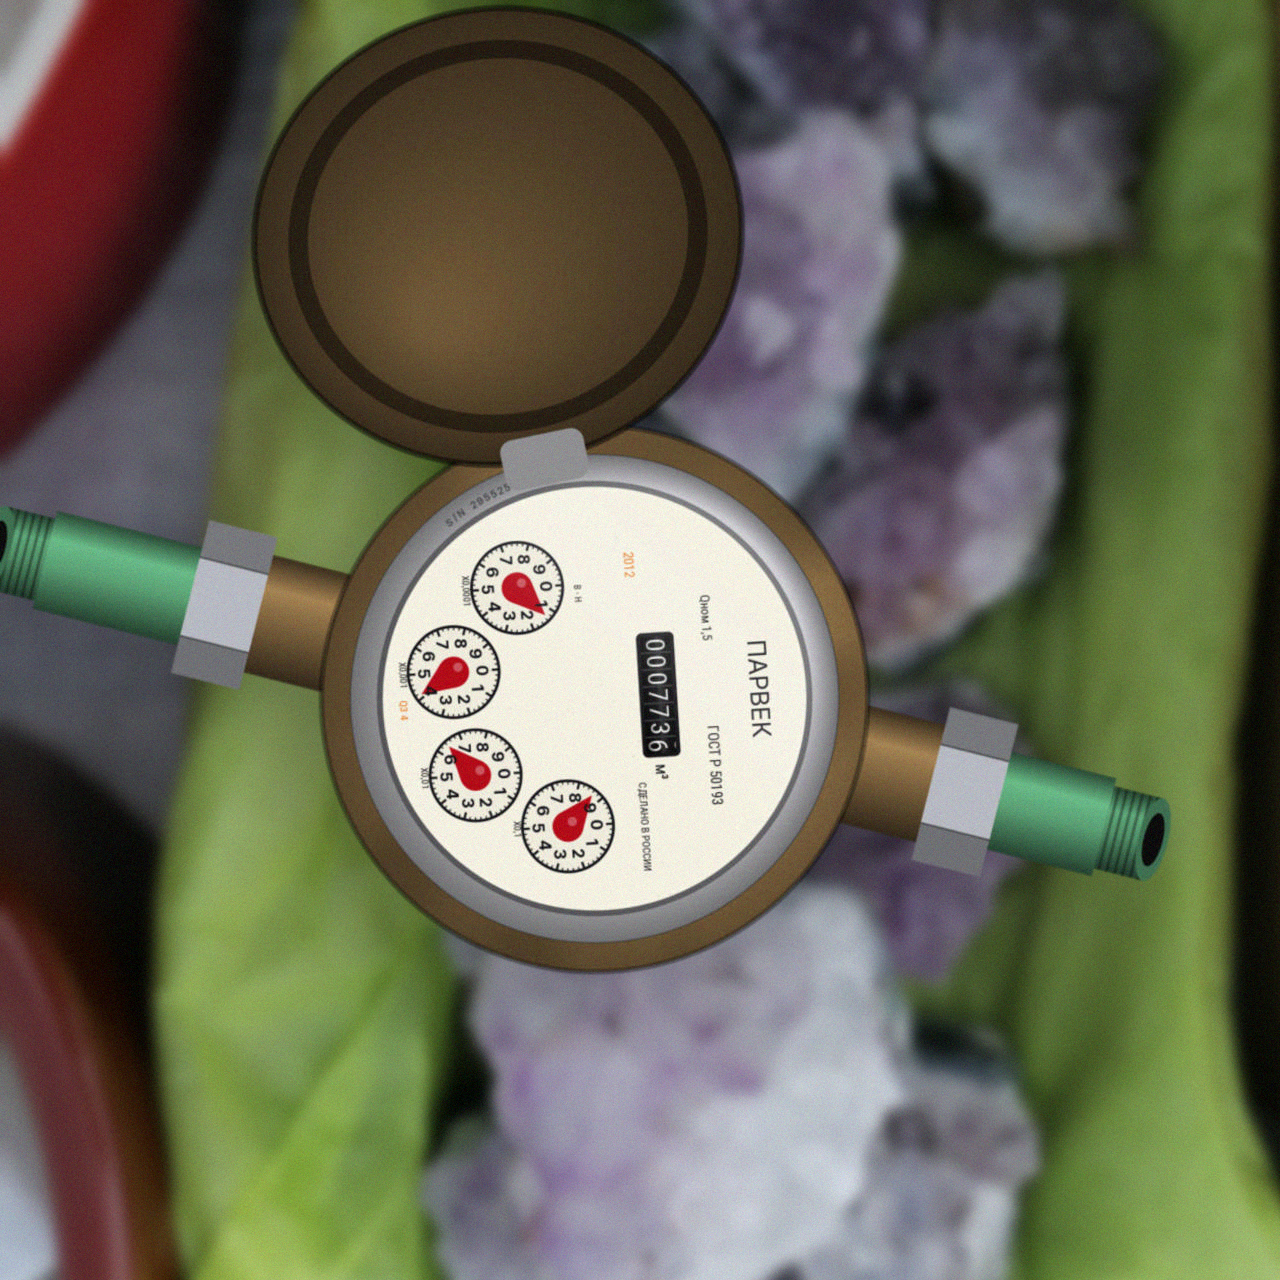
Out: 7735.8641m³
